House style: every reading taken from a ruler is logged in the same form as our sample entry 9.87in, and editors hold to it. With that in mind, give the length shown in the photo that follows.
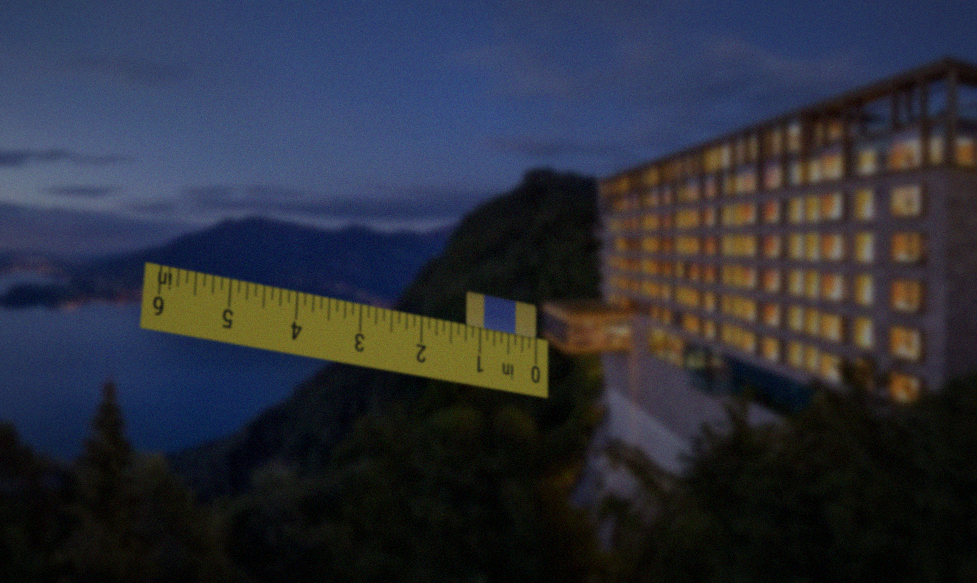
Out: 1.25in
